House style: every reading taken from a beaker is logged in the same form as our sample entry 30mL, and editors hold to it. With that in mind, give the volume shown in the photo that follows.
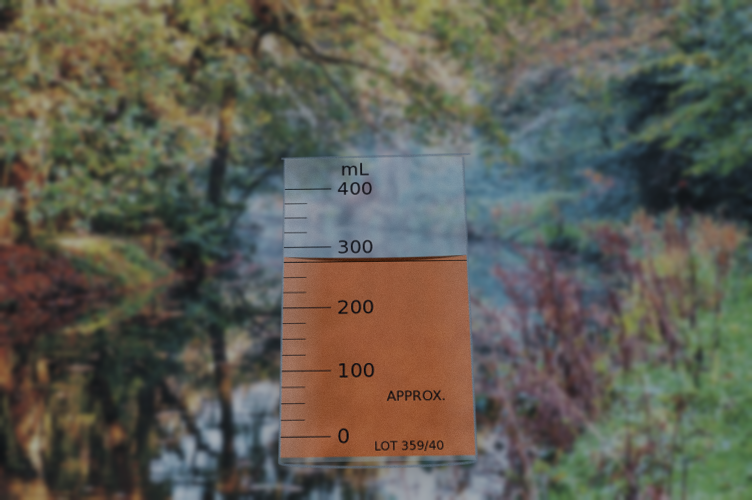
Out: 275mL
